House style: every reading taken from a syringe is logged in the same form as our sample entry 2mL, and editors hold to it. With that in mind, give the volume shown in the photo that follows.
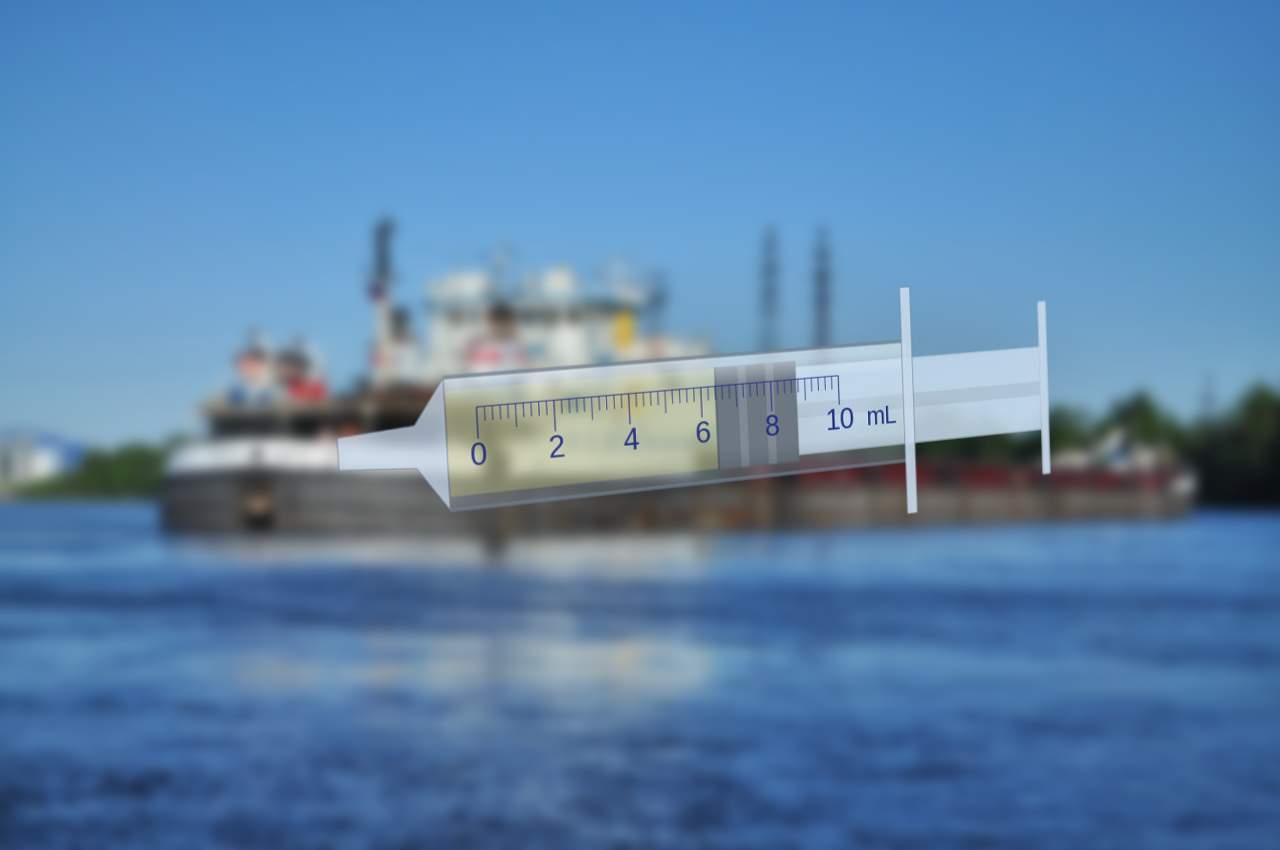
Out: 6.4mL
